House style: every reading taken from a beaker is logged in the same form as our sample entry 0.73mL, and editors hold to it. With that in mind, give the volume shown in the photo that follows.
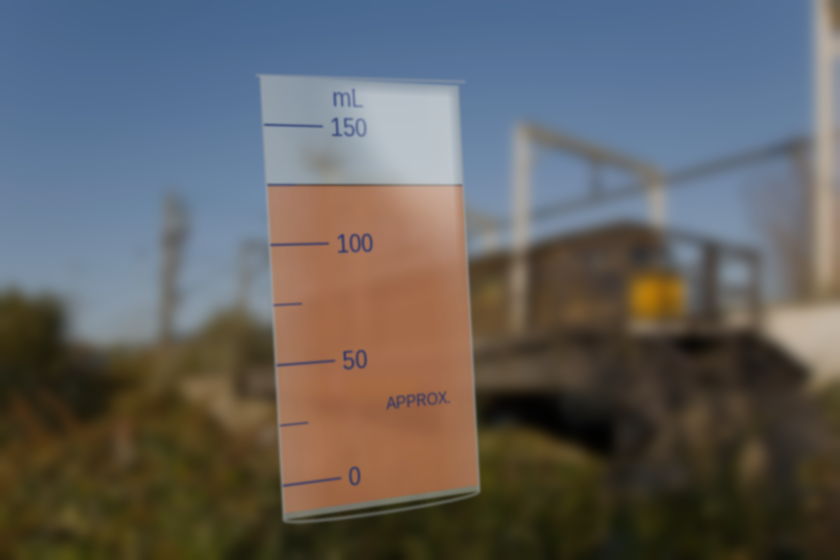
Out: 125mL
